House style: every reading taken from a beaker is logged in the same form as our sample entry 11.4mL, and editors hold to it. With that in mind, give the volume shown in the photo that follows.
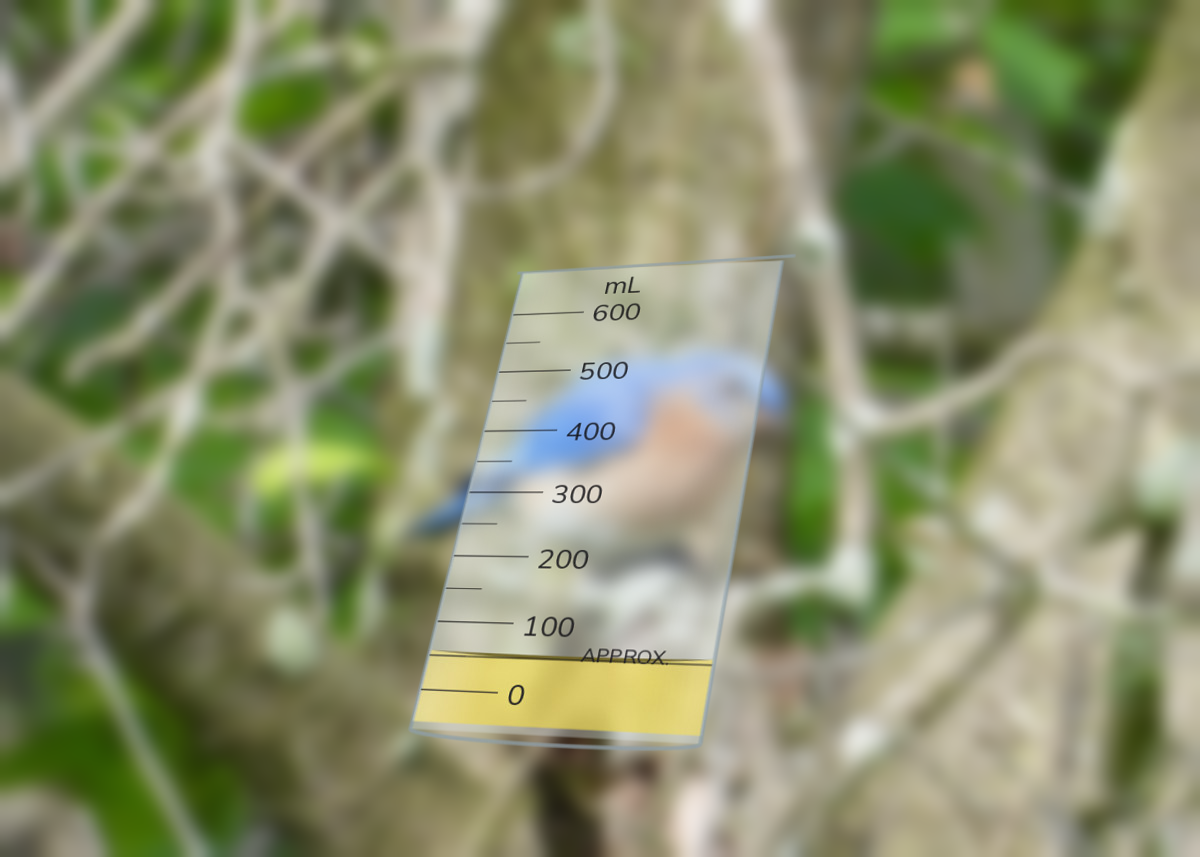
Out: 50mL
